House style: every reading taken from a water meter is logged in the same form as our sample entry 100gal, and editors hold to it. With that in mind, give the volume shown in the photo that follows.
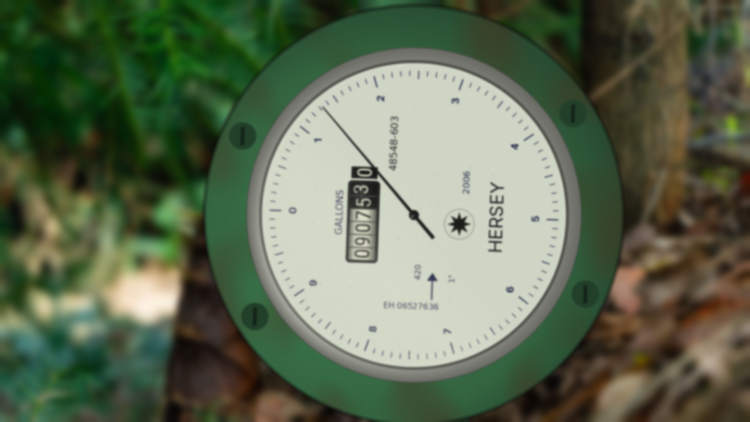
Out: 907531.3gal
